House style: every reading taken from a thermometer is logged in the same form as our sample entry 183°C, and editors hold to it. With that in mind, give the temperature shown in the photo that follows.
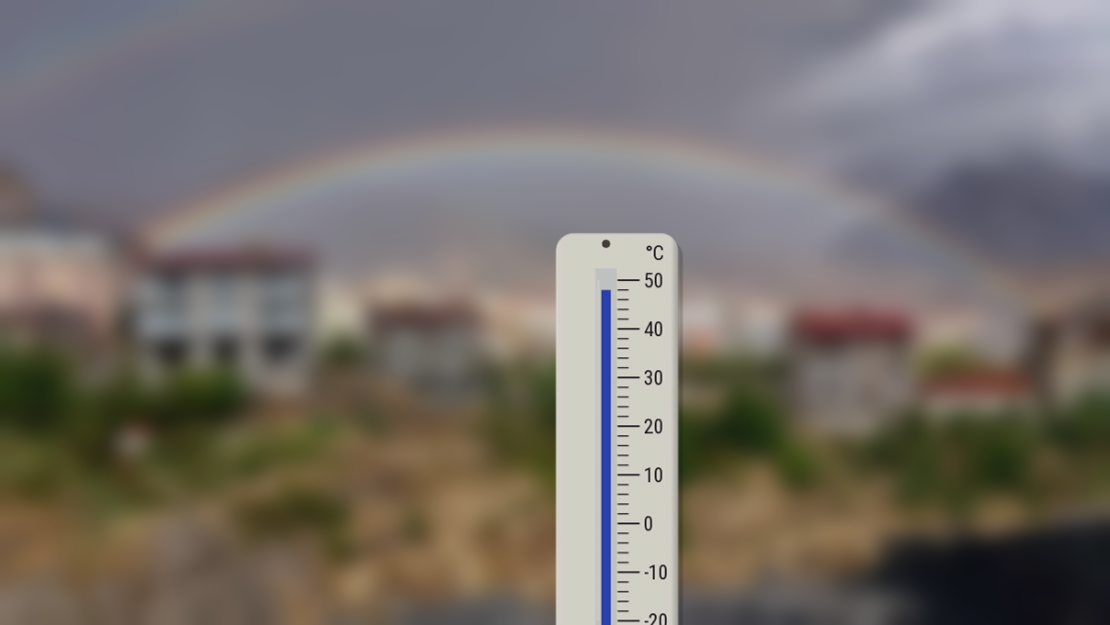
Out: 48°C
